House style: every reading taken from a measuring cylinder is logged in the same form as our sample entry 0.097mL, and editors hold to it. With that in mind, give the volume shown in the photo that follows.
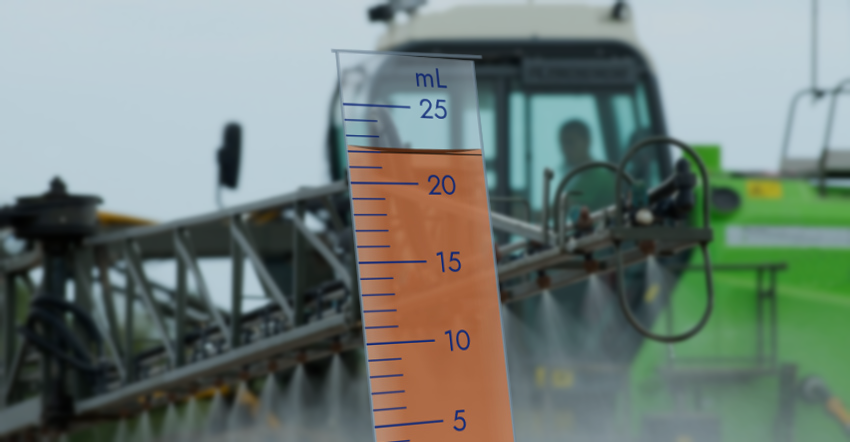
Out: 22mL
